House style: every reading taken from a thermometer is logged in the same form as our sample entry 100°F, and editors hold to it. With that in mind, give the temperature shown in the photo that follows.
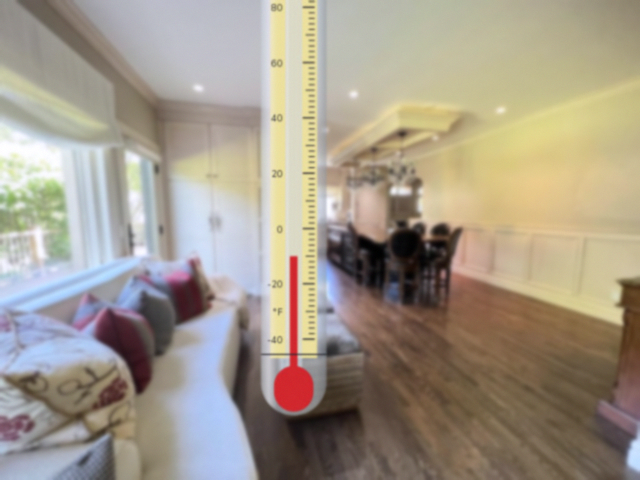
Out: -10°F
